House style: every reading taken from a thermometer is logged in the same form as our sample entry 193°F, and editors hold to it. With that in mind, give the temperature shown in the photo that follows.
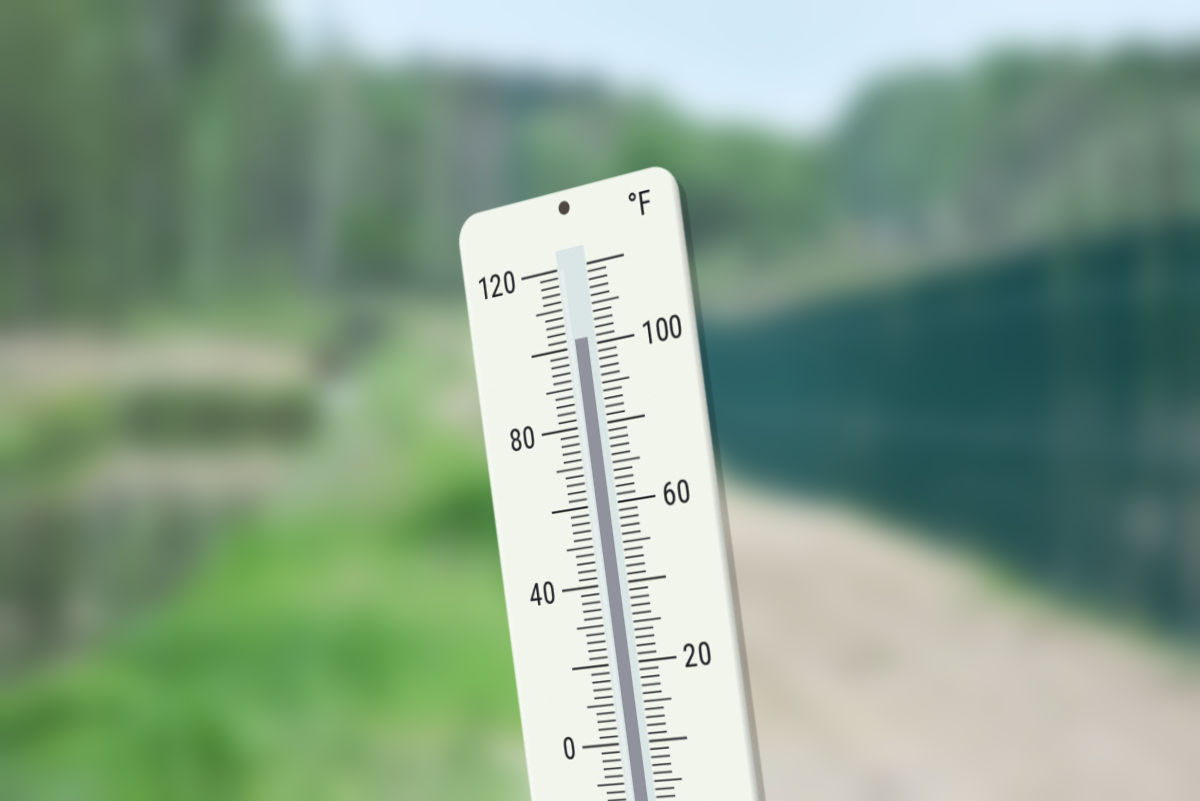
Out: 102°F
